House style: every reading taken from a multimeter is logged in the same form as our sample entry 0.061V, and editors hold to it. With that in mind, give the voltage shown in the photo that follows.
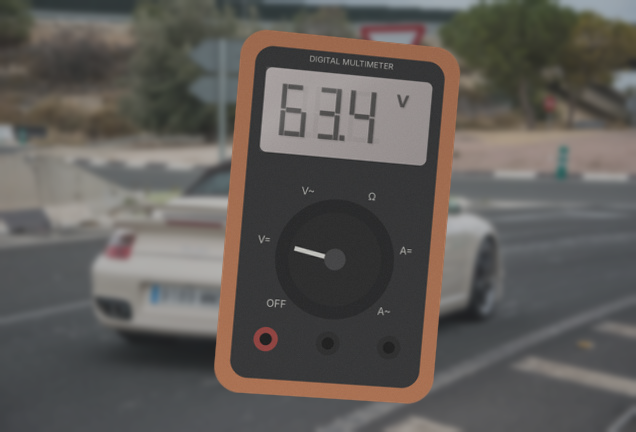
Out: 63.4V
